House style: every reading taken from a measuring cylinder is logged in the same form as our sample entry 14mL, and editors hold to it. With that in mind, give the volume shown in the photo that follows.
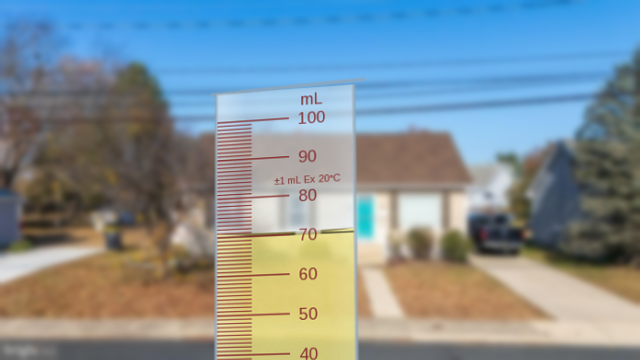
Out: 70mL
